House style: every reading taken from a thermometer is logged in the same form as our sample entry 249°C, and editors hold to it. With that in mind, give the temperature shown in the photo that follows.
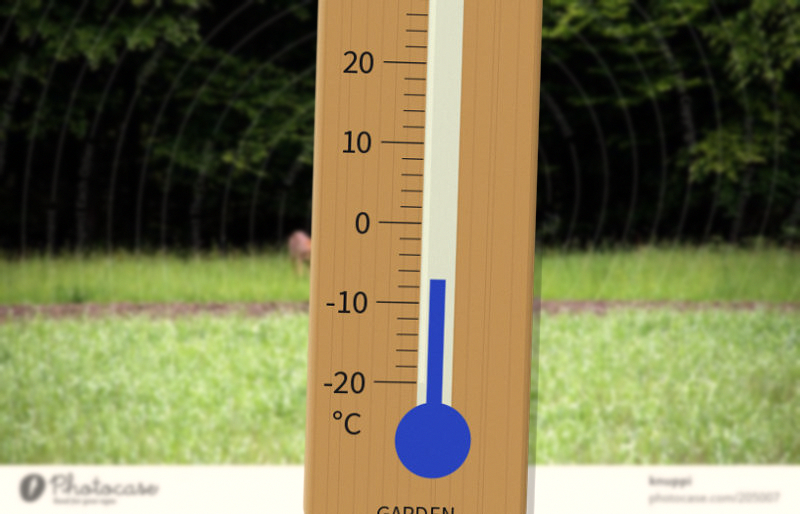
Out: -7°C
